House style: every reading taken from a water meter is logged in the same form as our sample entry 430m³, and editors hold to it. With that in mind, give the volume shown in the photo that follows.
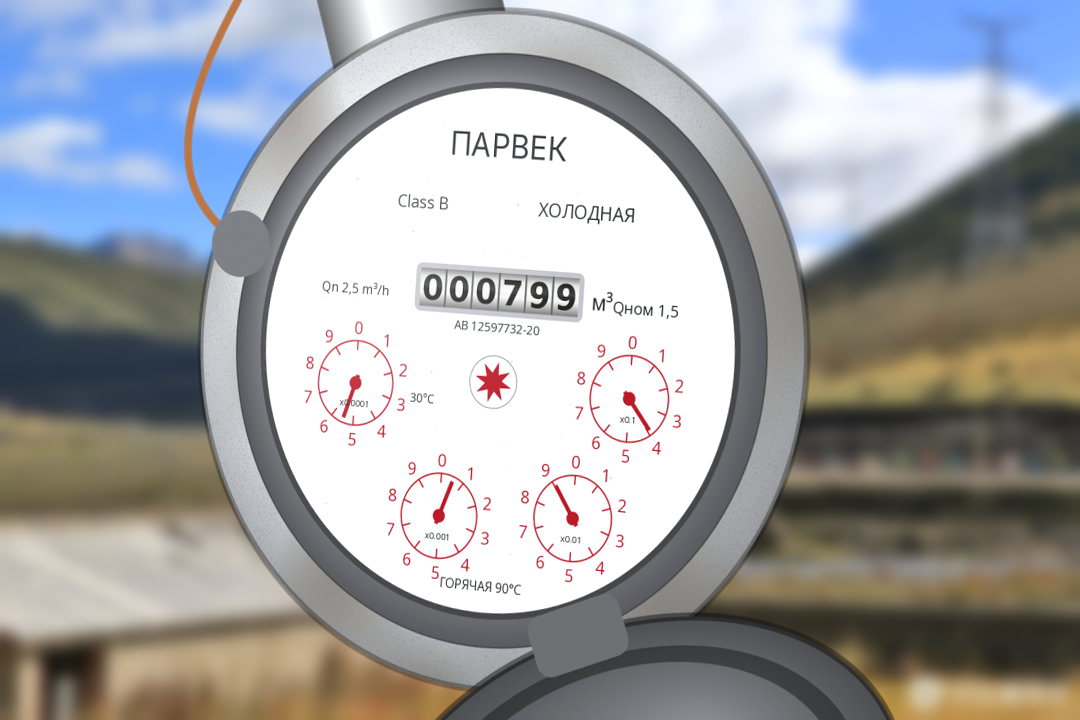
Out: 799.3905m³
